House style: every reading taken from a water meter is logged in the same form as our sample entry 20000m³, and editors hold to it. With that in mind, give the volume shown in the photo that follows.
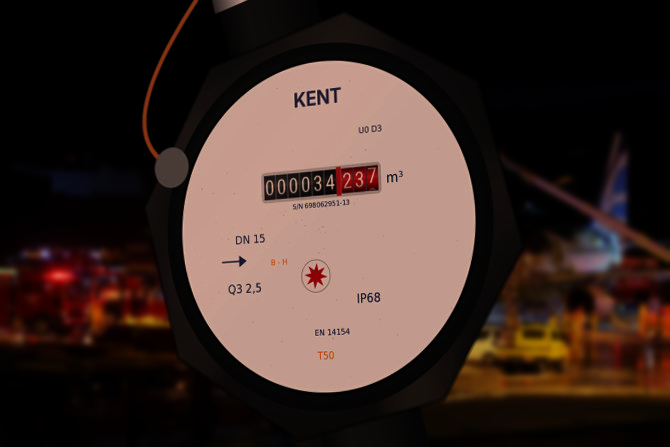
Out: 34.237m³
